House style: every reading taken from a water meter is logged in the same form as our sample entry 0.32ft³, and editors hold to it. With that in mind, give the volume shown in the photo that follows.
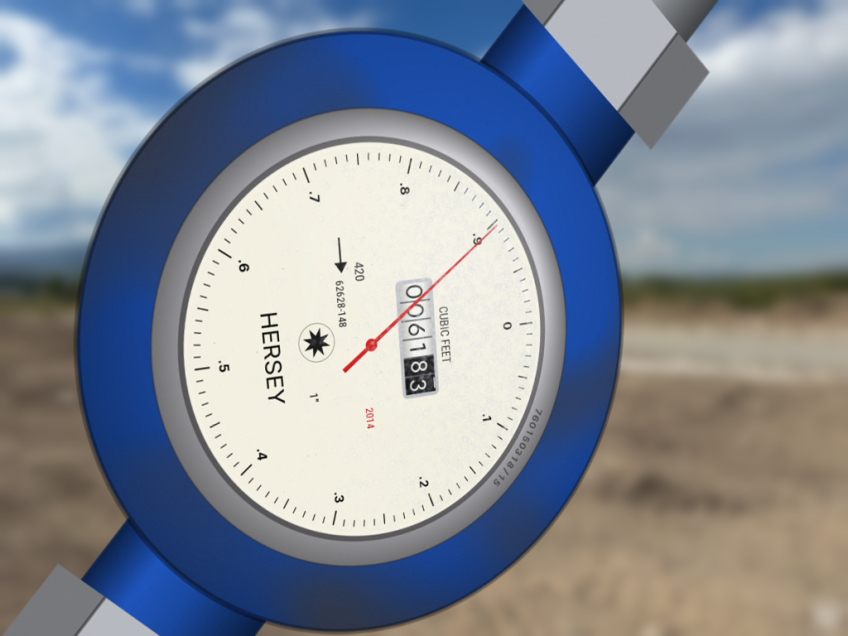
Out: 6182.90ft³
